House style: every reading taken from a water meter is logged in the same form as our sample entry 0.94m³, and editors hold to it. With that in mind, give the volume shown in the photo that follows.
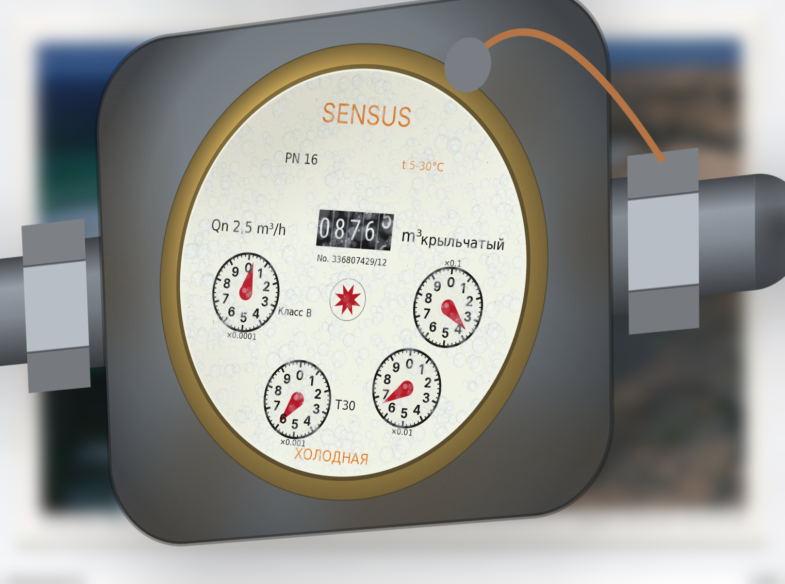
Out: 8765.3660m³
